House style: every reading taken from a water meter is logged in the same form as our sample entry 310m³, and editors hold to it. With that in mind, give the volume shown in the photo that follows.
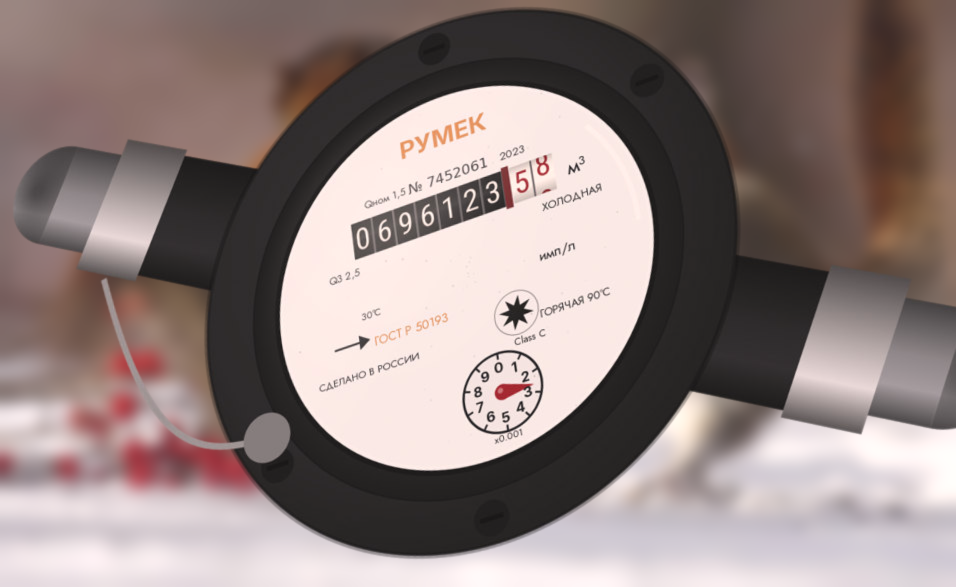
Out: 696123.582m³
